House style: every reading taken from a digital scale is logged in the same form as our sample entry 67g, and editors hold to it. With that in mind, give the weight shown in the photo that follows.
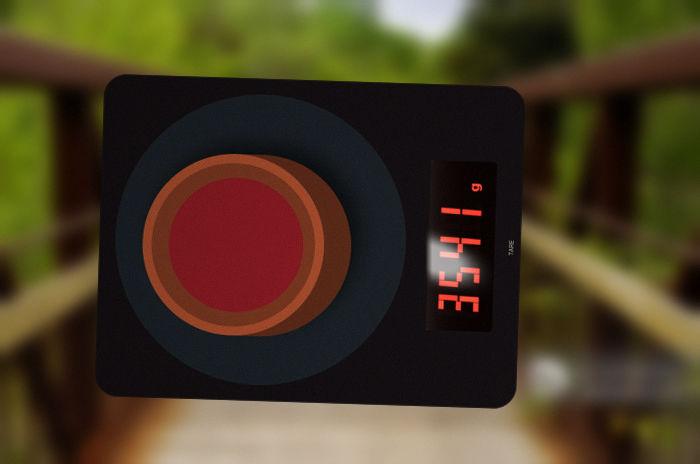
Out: 3541g
